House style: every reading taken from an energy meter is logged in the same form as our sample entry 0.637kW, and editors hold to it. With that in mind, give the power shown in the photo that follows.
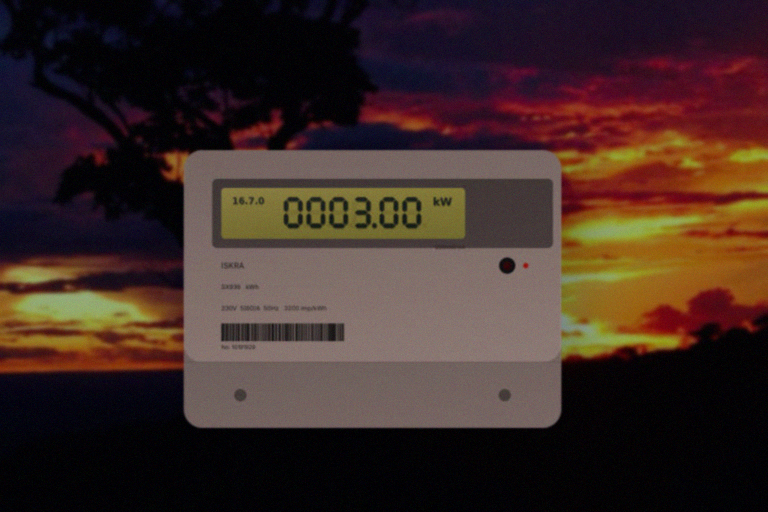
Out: 3.00kW
